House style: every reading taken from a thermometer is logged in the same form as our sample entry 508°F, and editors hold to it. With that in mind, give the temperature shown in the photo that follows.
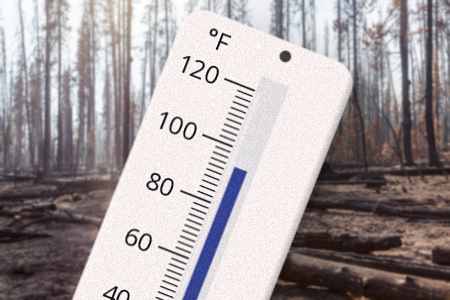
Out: 94°F
